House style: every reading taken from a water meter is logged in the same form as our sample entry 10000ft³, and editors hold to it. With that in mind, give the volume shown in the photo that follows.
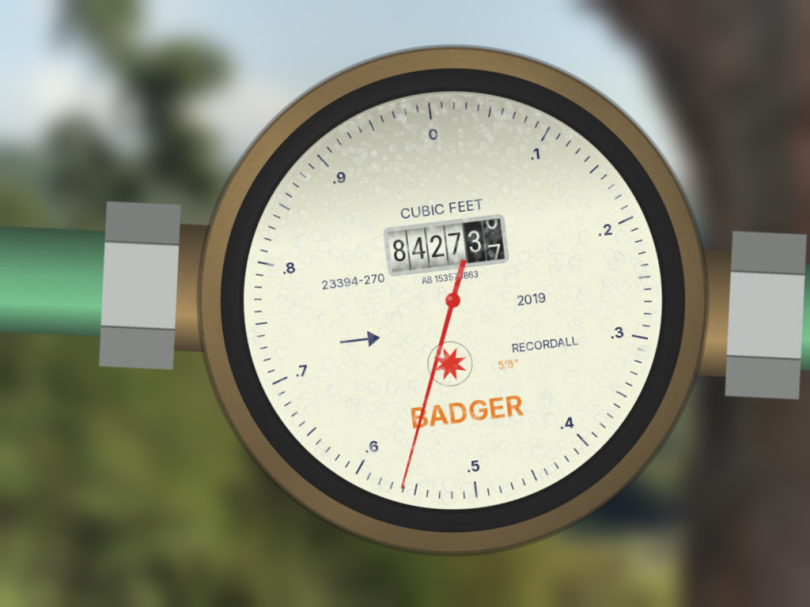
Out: 842736.56ft³
